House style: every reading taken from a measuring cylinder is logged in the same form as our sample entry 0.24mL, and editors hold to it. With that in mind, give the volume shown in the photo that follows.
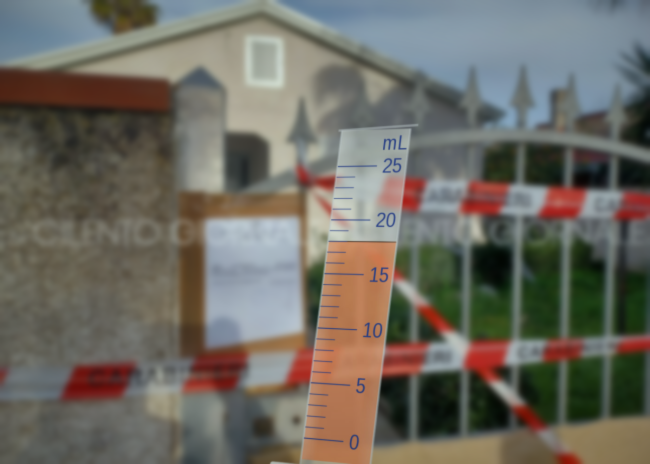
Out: 18mL
